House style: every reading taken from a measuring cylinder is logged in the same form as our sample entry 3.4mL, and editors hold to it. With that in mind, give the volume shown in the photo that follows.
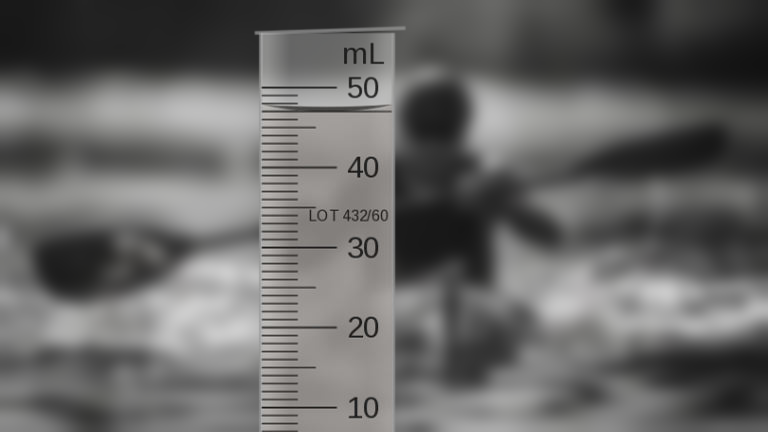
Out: 47mL
